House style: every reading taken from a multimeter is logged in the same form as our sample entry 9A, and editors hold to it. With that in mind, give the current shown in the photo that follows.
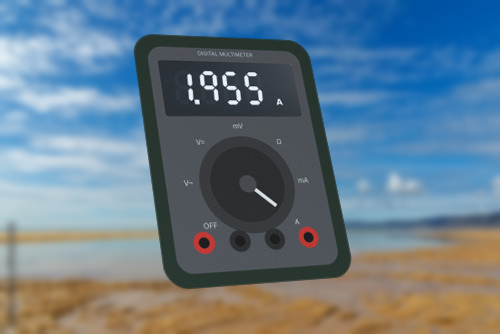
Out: 1.955A
